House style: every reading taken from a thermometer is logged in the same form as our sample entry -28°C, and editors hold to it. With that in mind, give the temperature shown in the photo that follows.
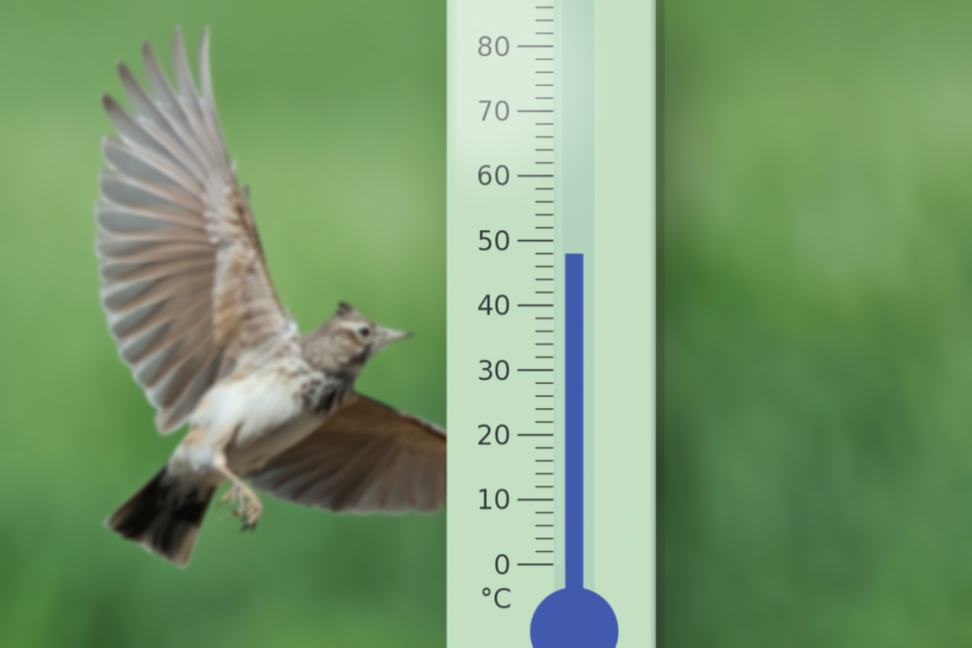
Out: 48°C
